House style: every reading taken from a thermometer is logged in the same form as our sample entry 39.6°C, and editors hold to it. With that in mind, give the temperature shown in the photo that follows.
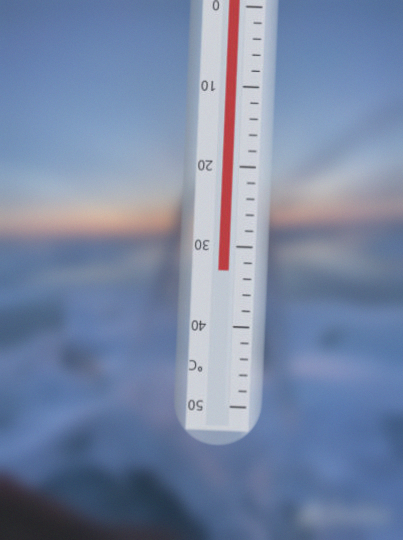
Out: 33°C
